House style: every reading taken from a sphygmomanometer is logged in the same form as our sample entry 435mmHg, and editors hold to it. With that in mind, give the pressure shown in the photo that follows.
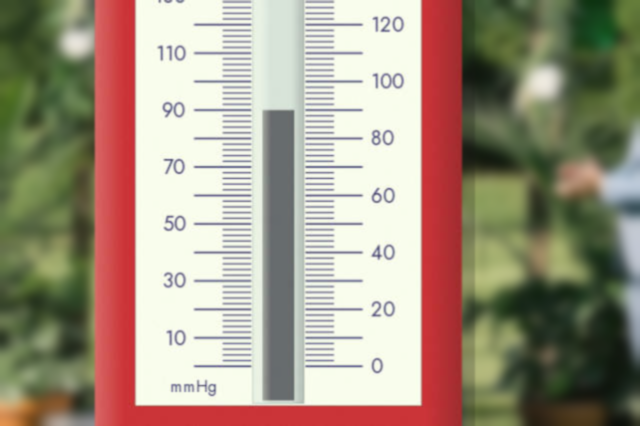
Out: 90mmHg
